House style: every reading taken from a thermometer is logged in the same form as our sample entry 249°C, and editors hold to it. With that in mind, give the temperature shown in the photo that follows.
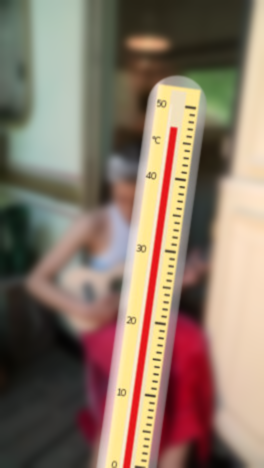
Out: 47°C
